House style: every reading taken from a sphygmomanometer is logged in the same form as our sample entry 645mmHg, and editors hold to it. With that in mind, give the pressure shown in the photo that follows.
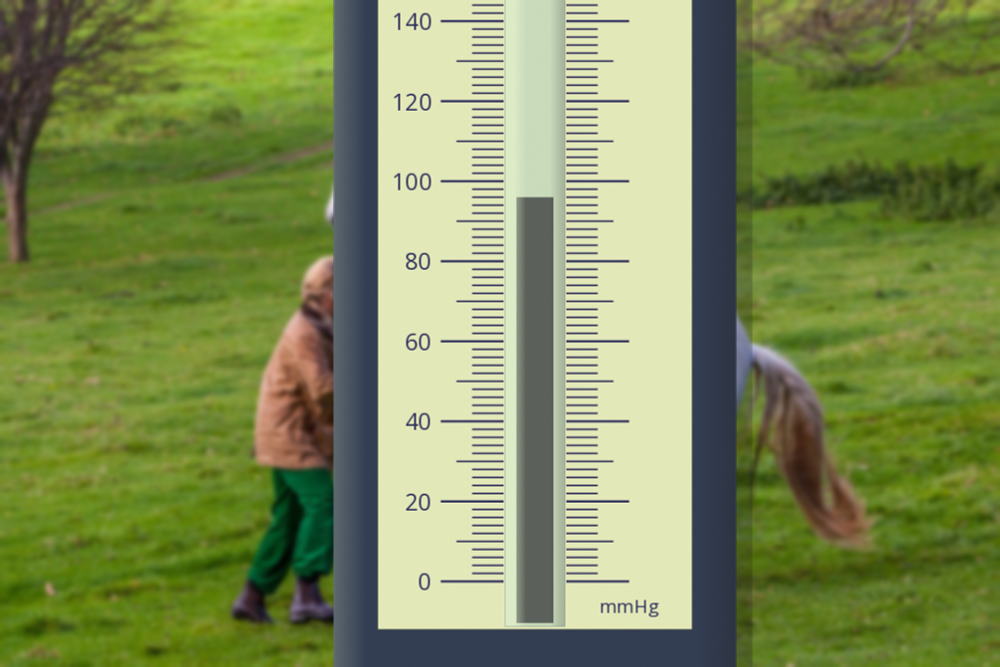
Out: 96mmHg
